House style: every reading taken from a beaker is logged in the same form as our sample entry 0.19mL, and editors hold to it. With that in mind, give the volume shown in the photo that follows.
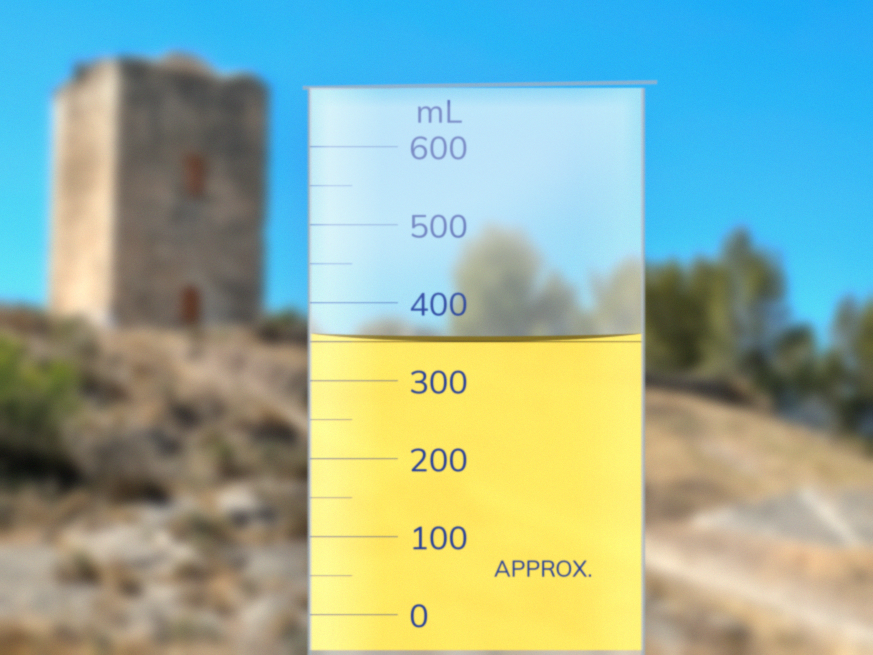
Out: 350mL
